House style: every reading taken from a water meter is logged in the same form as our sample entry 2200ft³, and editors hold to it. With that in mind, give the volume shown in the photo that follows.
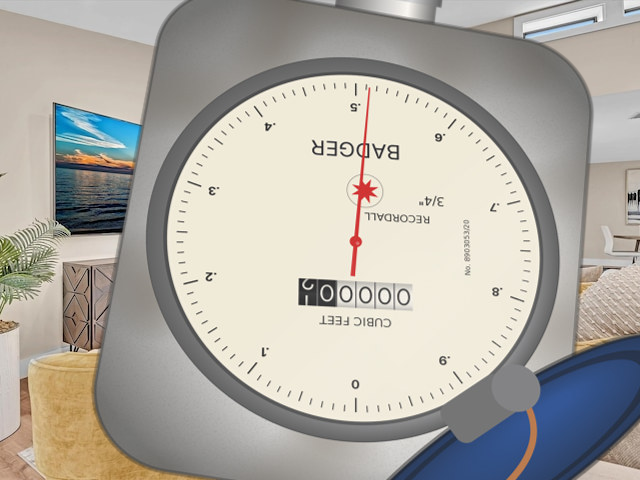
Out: 1.51ft³
